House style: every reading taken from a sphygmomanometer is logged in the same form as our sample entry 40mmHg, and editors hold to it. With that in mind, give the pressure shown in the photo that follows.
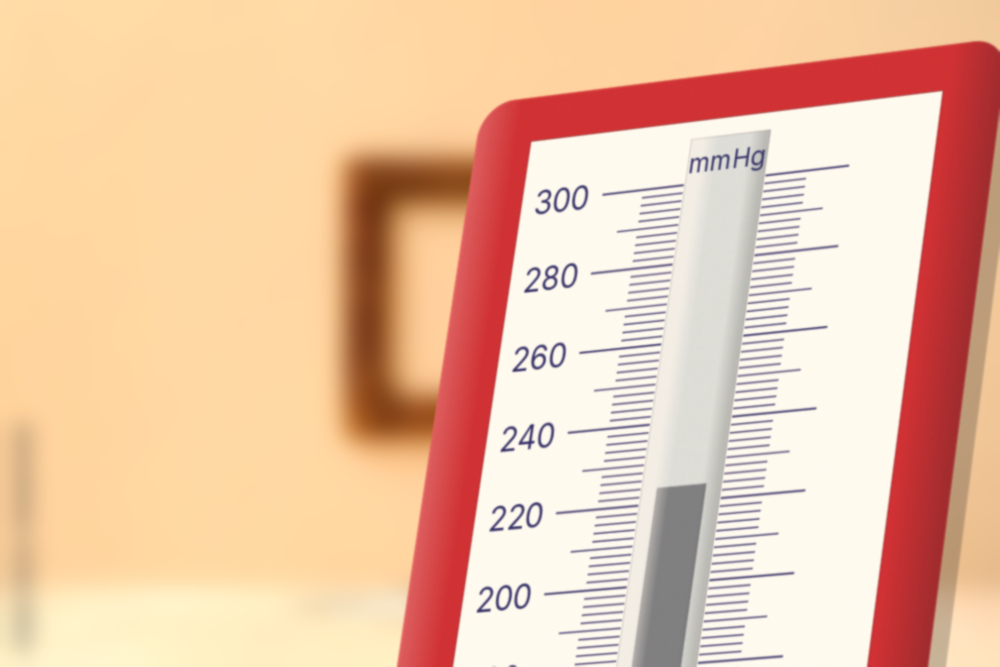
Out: 224mmHg
